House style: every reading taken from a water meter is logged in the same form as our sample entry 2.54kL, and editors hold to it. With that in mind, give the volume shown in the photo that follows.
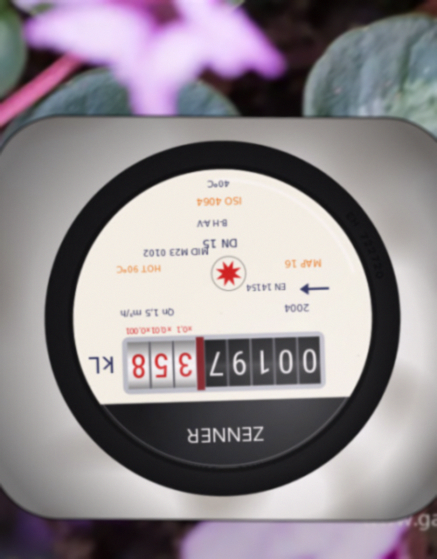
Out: 197.358kL
